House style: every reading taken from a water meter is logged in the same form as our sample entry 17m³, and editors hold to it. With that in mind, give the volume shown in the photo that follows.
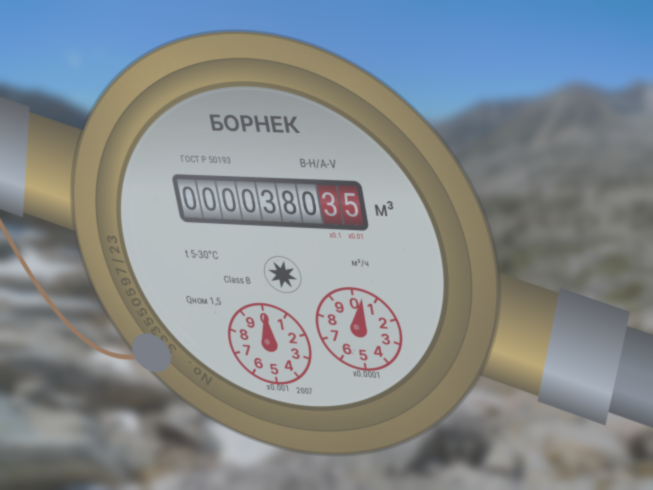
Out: 380.3500m³
